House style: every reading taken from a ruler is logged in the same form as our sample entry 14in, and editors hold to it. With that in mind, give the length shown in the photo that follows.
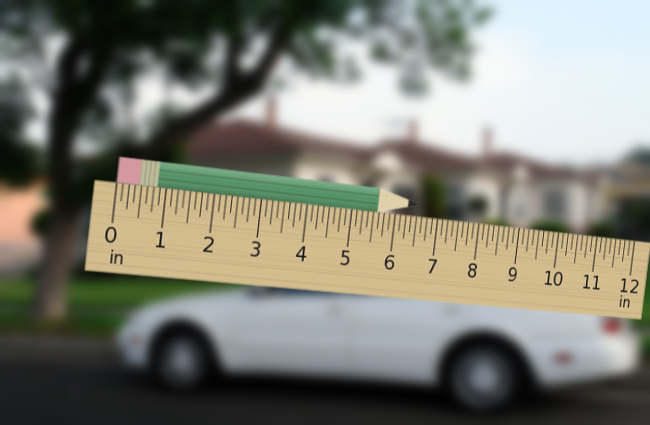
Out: 6.5in
